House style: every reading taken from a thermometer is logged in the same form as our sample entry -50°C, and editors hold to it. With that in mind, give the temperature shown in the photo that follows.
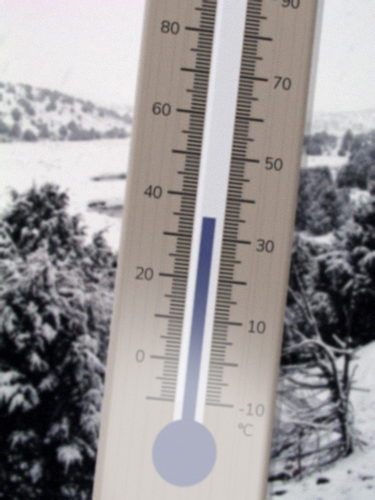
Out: 35°C
